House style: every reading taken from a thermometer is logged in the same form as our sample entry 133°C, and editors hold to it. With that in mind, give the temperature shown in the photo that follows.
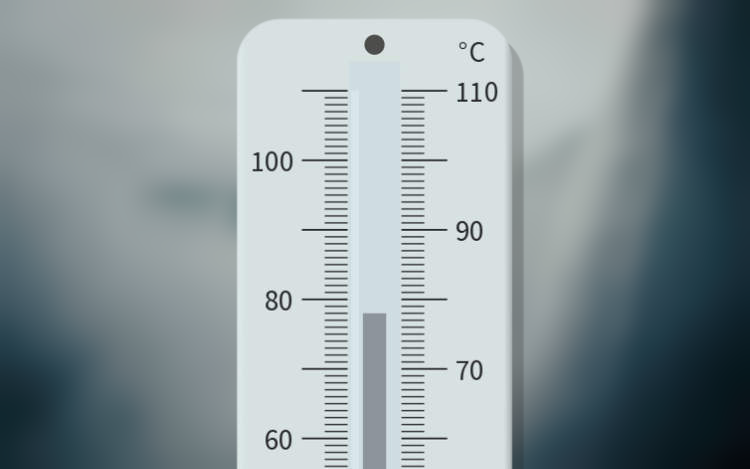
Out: 78°C
